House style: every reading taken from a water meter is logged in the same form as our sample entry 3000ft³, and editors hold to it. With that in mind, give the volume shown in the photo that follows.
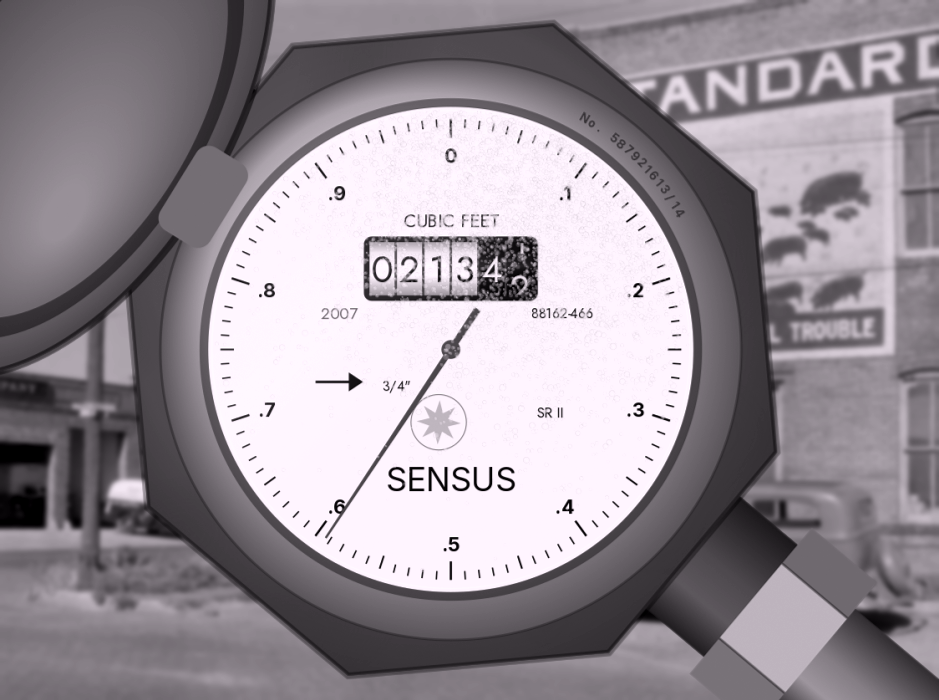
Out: 21341.59ft³
